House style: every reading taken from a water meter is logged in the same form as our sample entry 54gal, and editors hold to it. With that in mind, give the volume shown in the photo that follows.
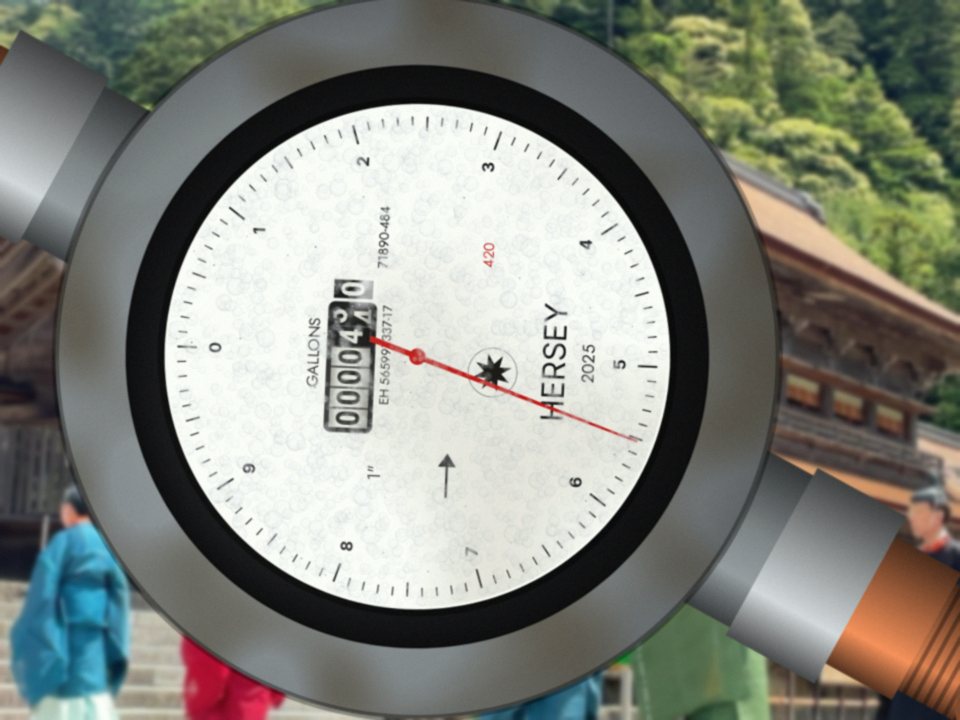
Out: 435.5gal
